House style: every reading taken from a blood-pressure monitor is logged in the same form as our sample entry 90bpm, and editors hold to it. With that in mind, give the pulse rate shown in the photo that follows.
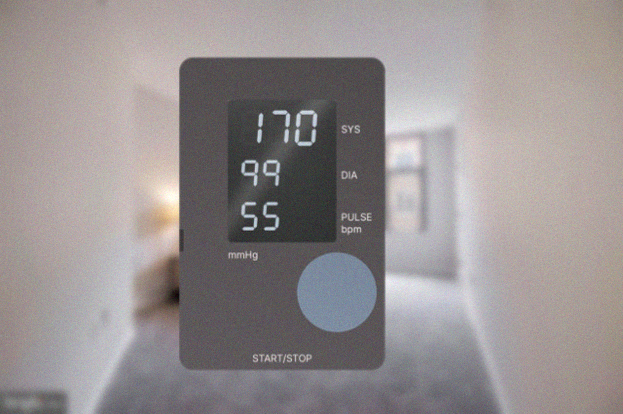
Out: 55bpm
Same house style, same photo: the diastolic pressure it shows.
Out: 99mmHg
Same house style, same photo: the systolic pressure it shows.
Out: 170mmHg
